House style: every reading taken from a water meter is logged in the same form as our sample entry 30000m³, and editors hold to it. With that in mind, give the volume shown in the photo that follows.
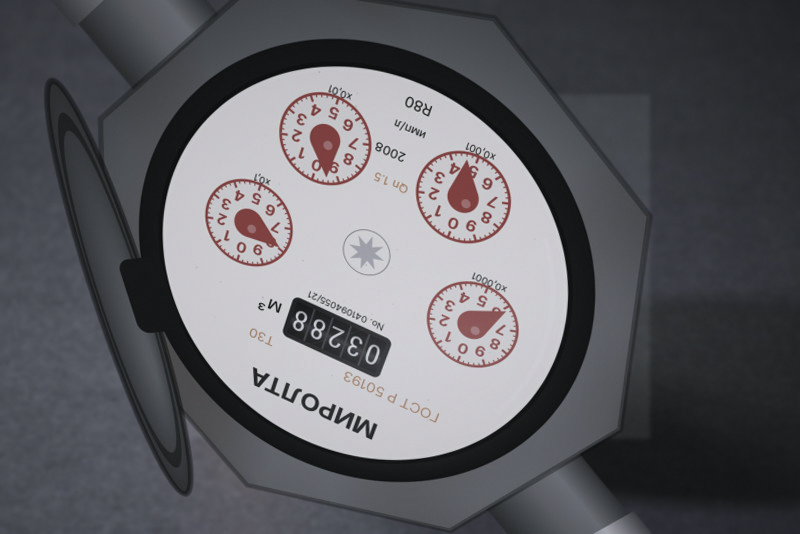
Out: 3288.7946m³
